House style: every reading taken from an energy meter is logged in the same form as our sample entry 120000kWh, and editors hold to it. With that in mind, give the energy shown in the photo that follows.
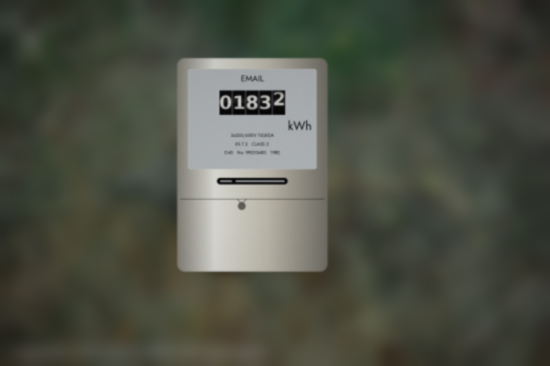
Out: 1832kWh
